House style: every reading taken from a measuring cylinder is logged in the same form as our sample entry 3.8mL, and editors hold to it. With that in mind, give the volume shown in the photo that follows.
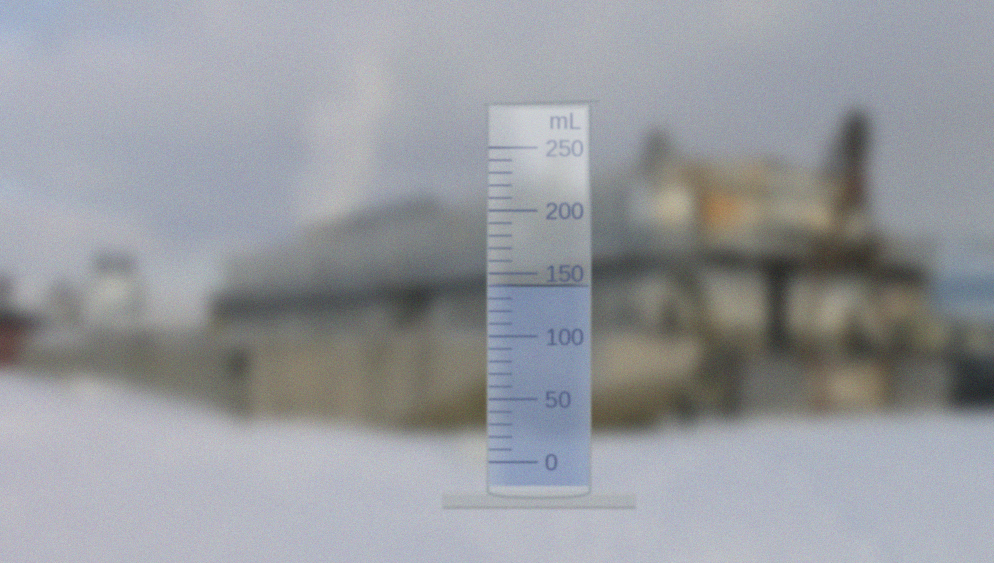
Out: 140mL
